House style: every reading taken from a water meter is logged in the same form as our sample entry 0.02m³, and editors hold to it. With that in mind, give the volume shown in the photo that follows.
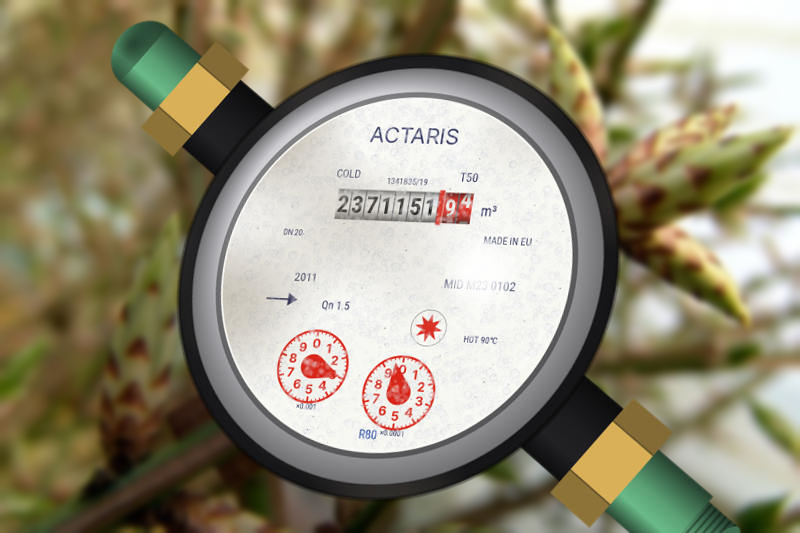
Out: 2371151.9429m³
